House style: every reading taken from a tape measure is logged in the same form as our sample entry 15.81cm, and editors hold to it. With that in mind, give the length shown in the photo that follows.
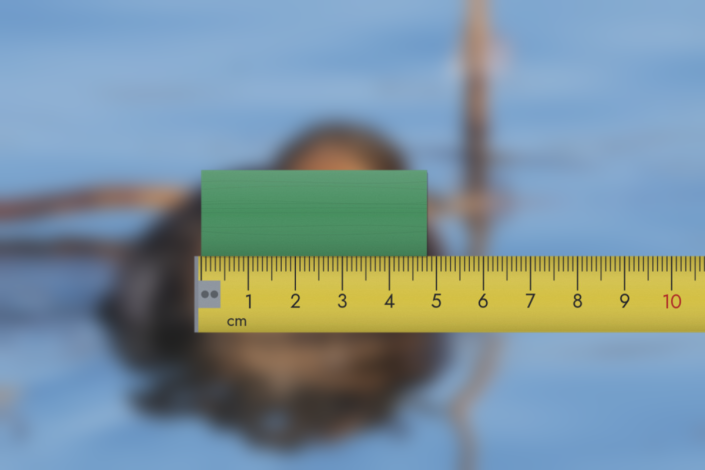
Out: 4.8cm
